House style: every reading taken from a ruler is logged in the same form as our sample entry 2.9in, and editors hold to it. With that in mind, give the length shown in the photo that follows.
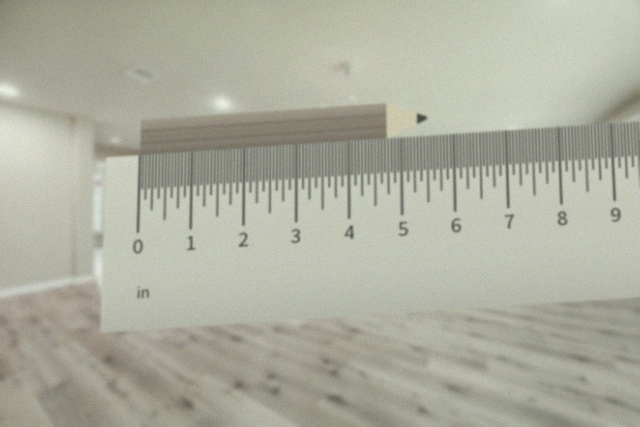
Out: 5.5in
